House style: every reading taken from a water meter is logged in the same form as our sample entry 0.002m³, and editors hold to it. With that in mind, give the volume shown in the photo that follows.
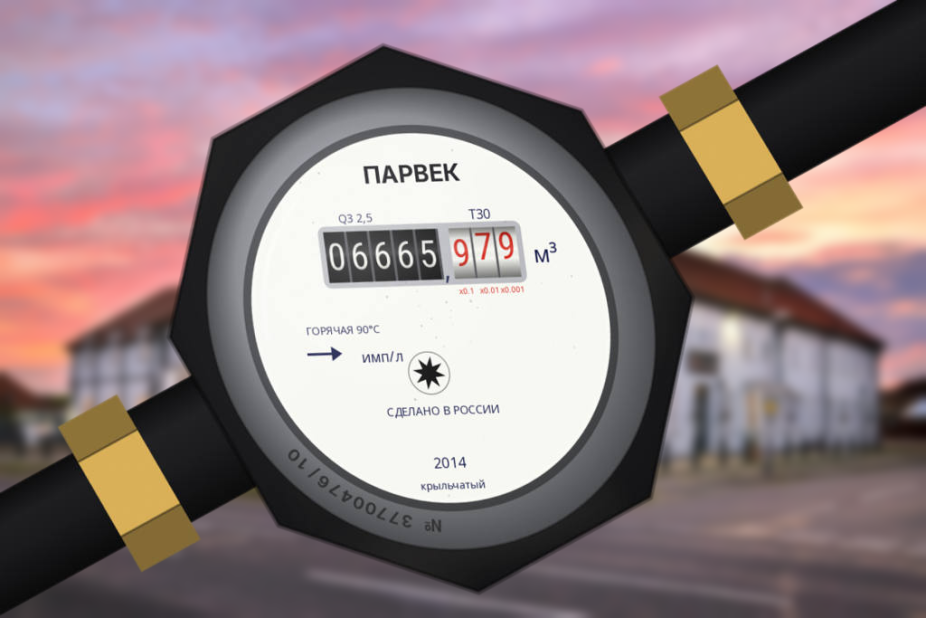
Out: 6665.979m³
